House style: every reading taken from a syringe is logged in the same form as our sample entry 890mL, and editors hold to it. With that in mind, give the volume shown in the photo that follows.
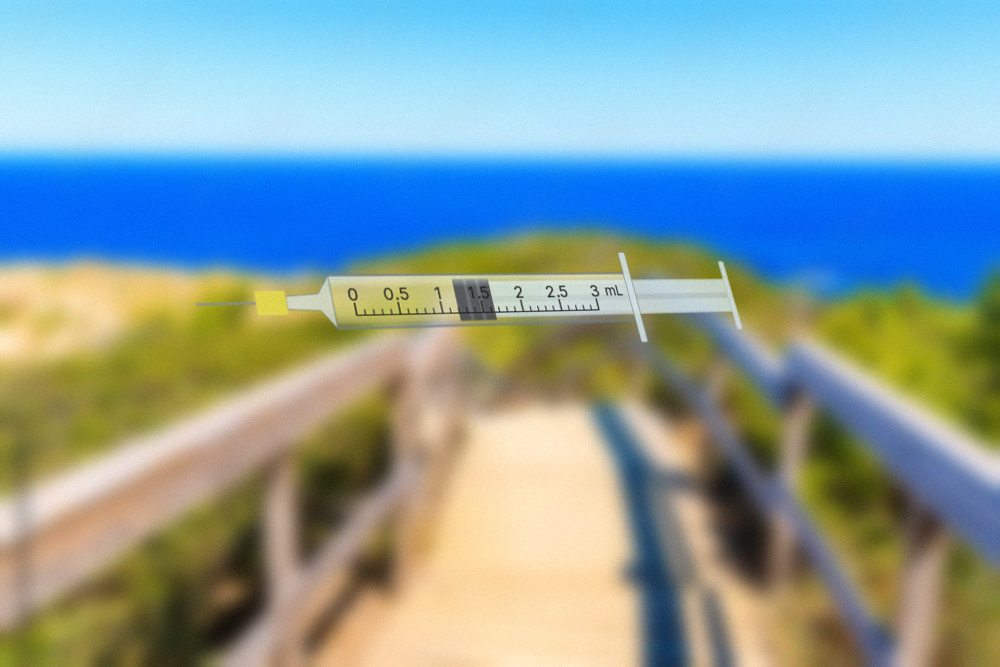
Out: 1.2mL
